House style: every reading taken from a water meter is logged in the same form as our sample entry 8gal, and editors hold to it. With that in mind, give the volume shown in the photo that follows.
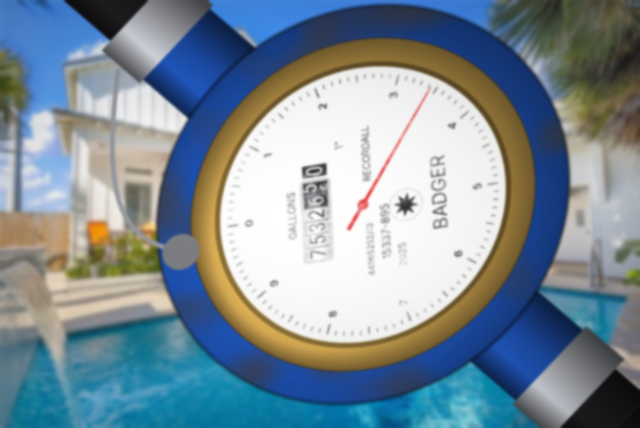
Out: 7532653.4gal
